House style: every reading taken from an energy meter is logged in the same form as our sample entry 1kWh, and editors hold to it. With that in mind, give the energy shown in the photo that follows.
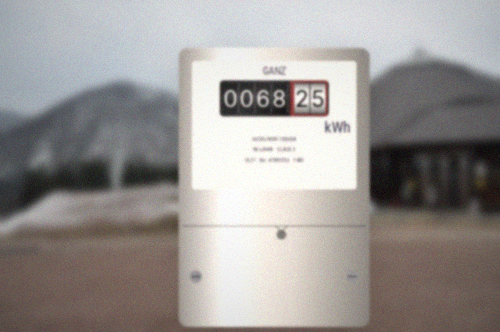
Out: 68.25kWh
